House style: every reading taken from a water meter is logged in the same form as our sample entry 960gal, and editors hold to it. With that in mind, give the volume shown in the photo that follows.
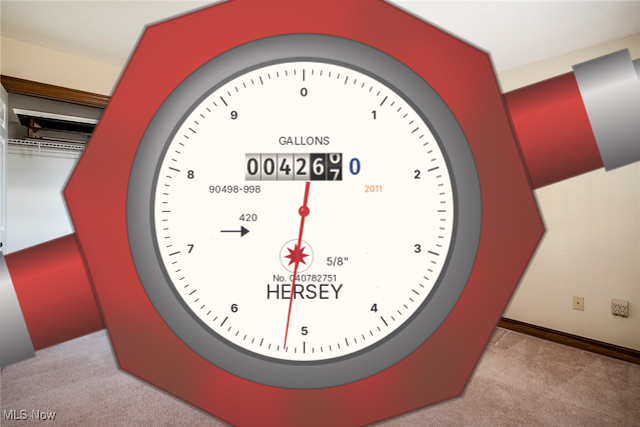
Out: 42665.2gal
